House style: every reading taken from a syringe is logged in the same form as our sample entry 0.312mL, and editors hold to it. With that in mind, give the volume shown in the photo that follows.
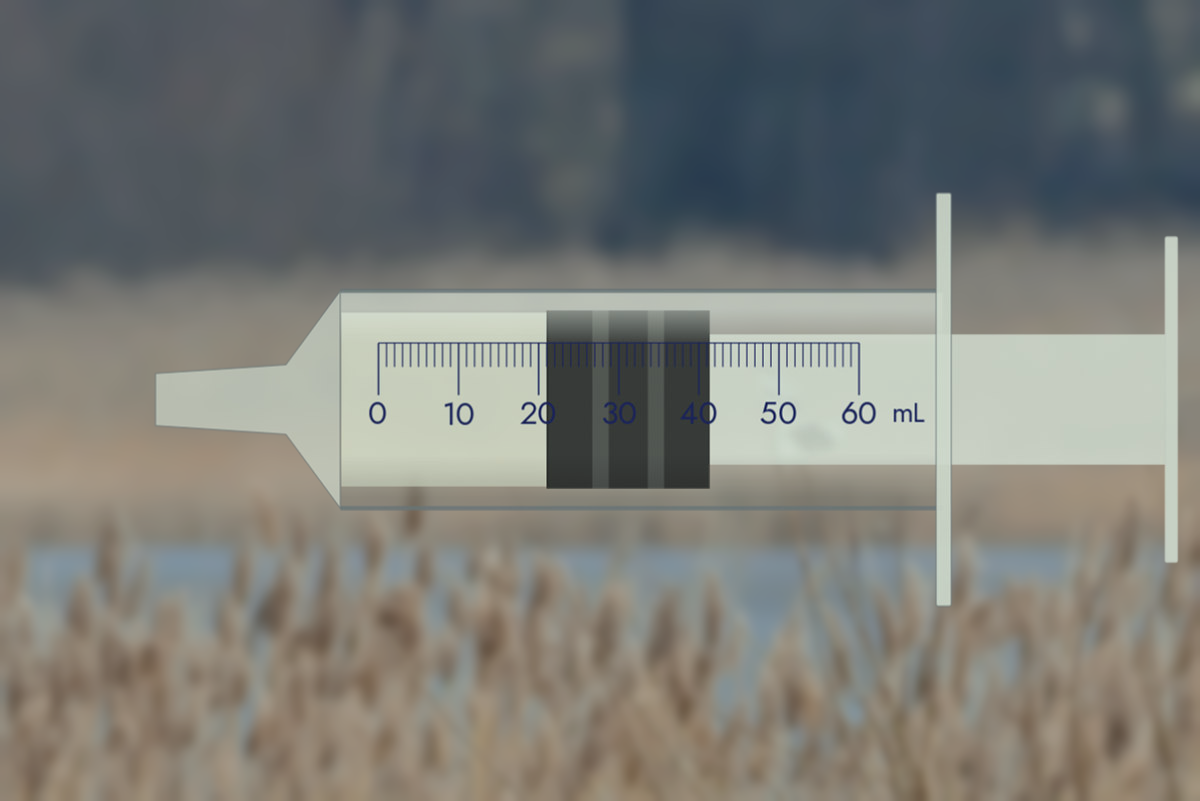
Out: 21mL
